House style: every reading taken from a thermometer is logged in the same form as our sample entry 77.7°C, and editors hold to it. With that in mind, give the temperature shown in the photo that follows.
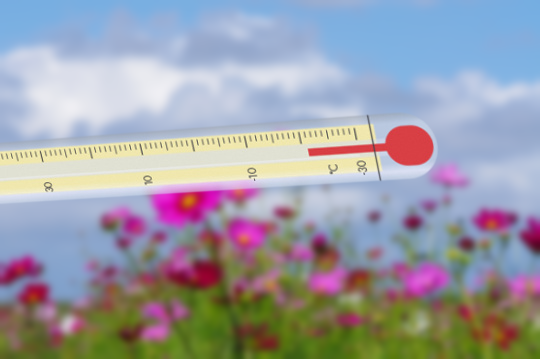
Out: -21°C
